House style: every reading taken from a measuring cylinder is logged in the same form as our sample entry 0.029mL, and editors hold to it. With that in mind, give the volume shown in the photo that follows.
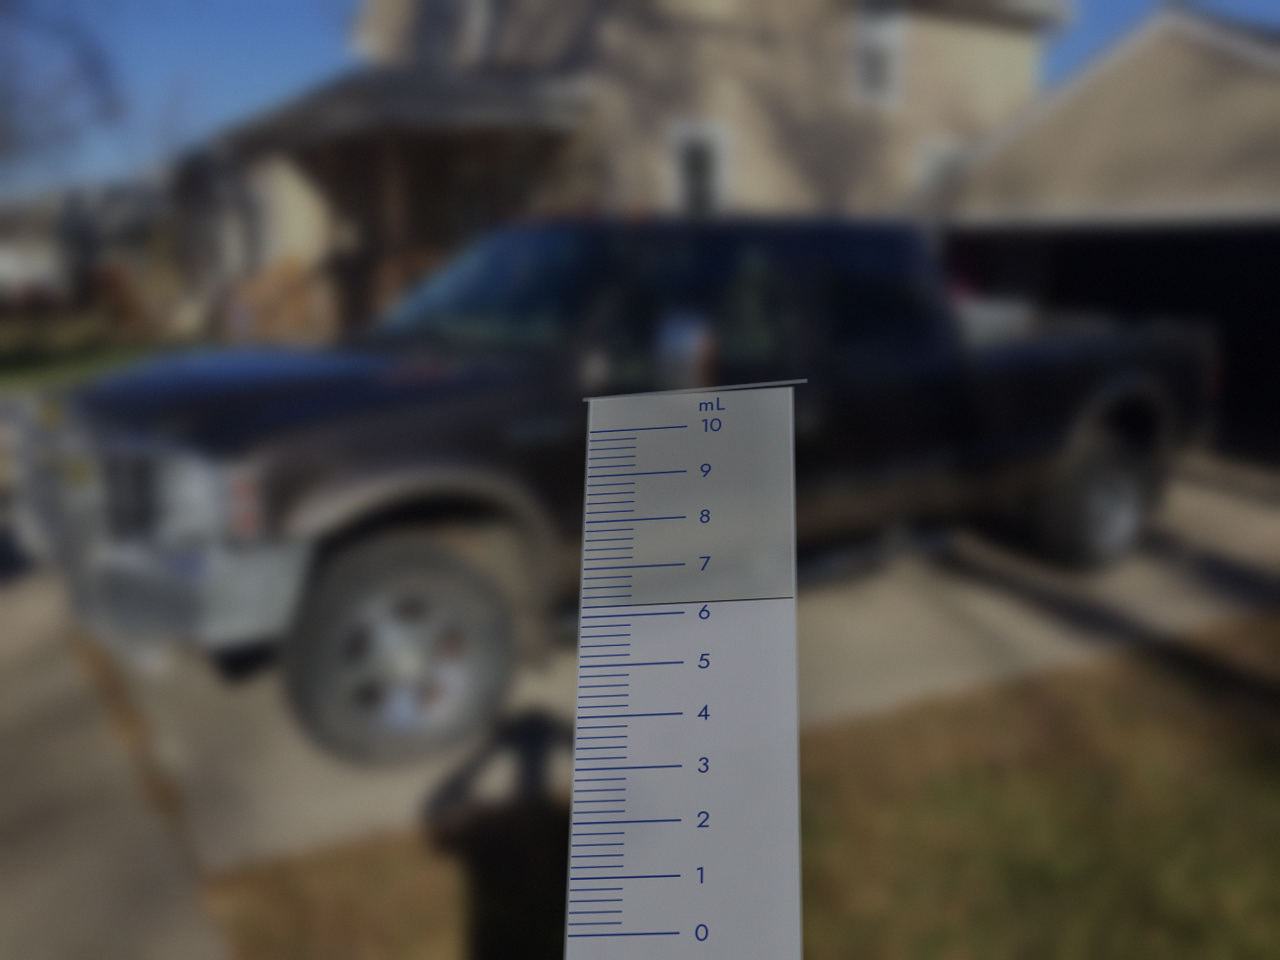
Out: 6.2mL
